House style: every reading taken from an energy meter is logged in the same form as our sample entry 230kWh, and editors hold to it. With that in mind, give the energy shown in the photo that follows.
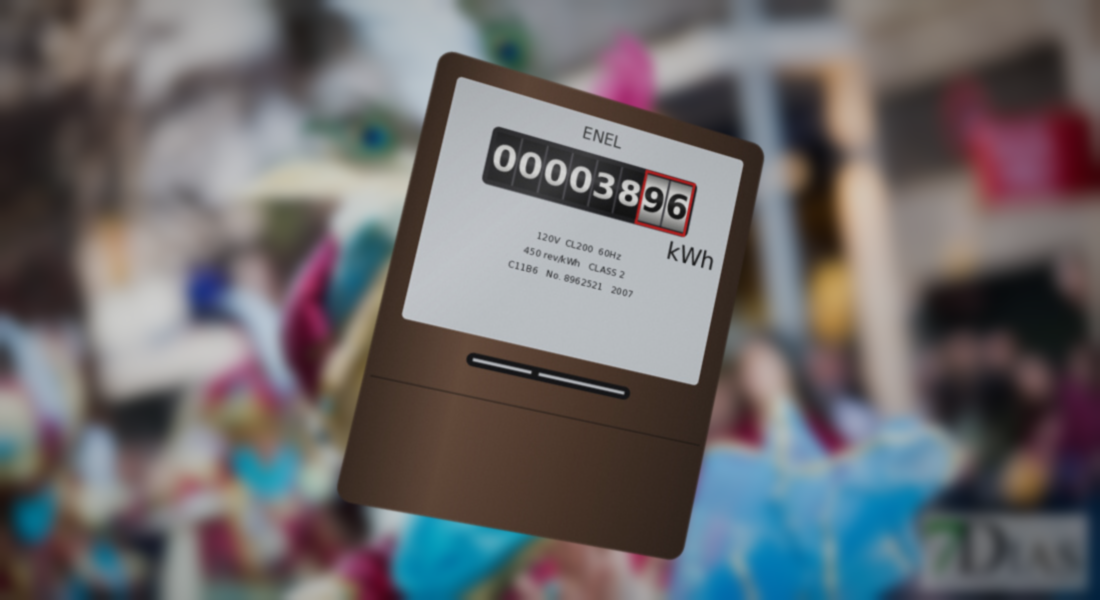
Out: 38.96kWh
